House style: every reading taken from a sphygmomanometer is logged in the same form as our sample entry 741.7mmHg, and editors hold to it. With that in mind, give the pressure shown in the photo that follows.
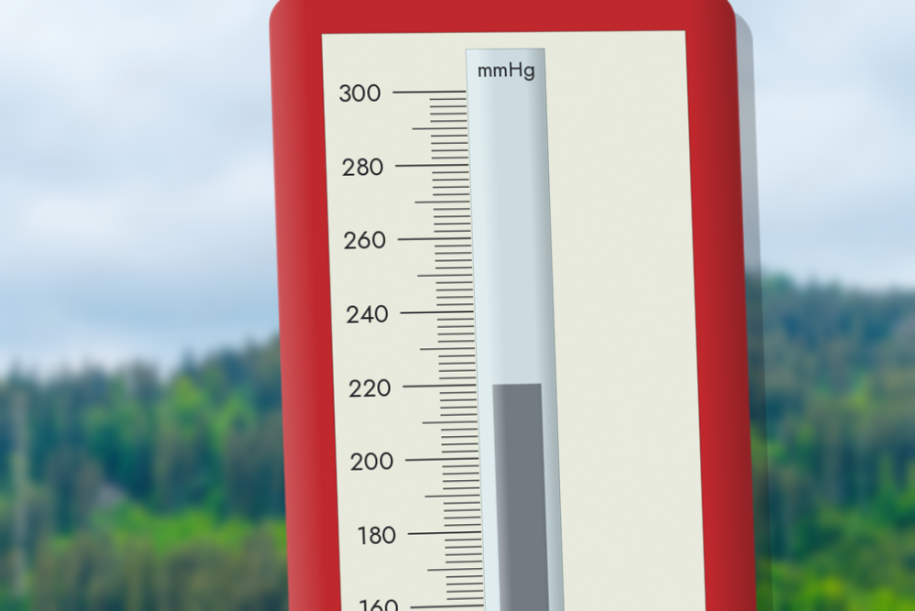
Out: 220mmHg
